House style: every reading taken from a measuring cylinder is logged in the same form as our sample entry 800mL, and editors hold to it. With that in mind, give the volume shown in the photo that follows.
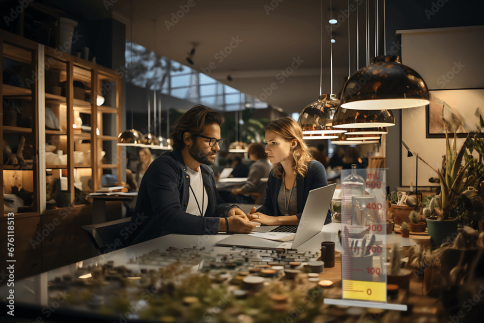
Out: 50mL
